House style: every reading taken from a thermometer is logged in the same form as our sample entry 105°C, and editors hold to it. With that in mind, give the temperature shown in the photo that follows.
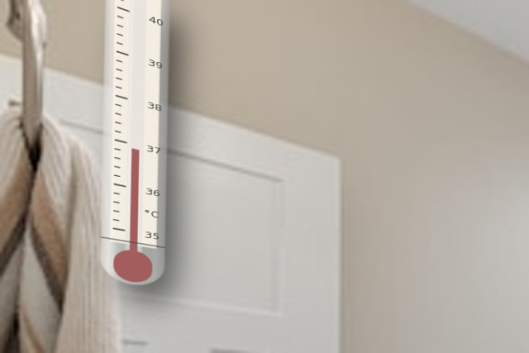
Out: 36.9°C
